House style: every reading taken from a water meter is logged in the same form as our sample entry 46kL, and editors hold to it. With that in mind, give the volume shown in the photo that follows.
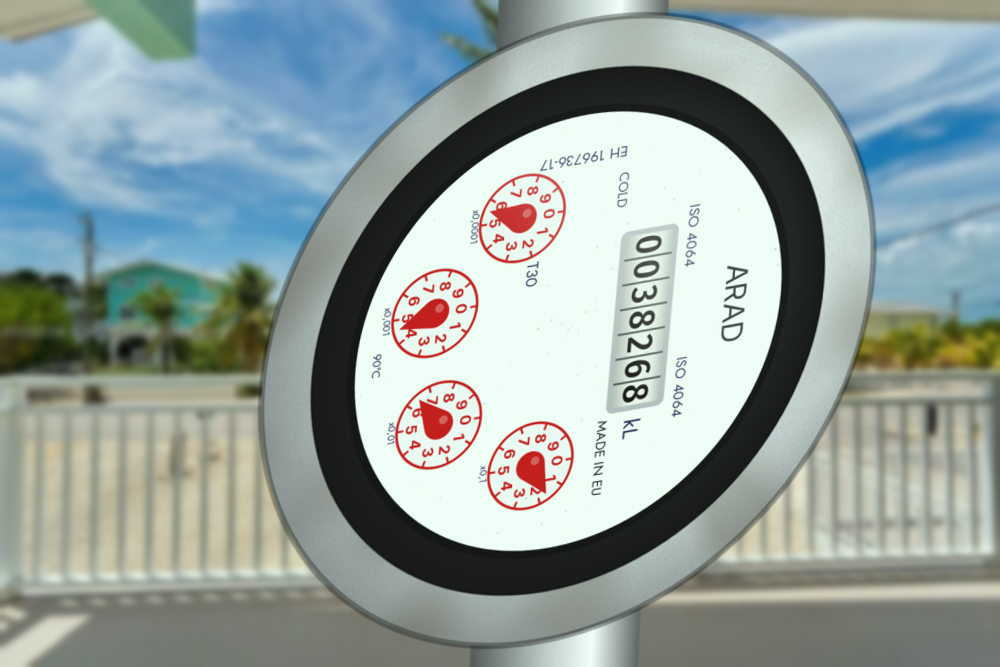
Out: 38268.1645kL
